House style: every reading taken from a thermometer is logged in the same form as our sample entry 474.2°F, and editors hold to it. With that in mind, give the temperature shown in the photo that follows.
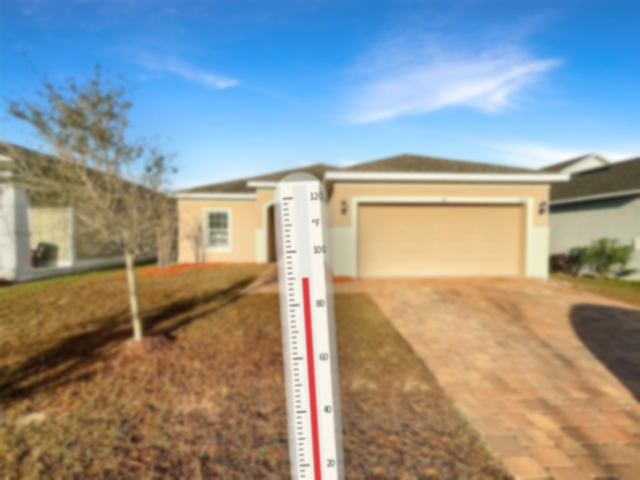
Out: 90°F
